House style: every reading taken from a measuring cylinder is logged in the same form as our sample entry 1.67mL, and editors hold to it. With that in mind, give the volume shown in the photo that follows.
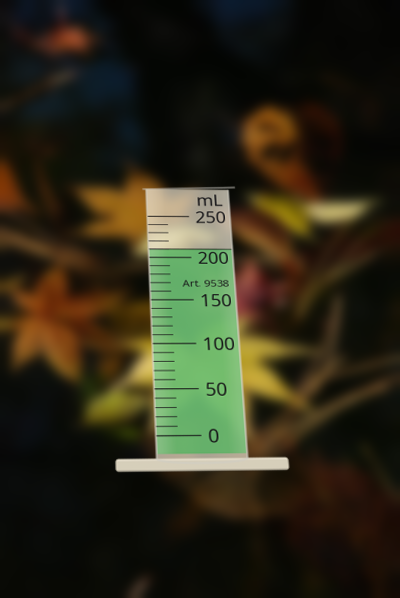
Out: 210mL
